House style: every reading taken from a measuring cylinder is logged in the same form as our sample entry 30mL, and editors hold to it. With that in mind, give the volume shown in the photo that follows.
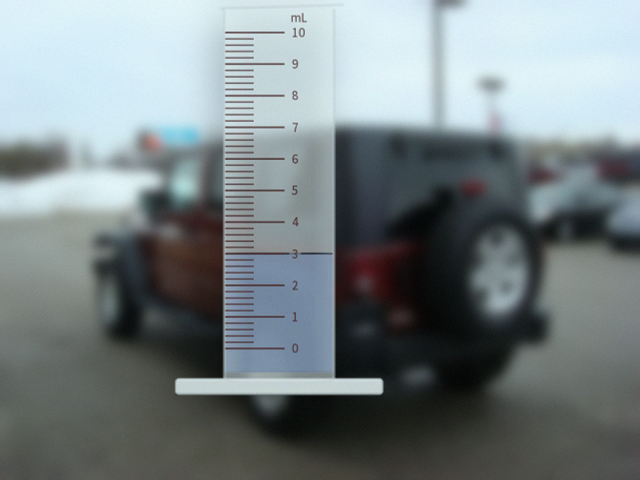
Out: 3mL
